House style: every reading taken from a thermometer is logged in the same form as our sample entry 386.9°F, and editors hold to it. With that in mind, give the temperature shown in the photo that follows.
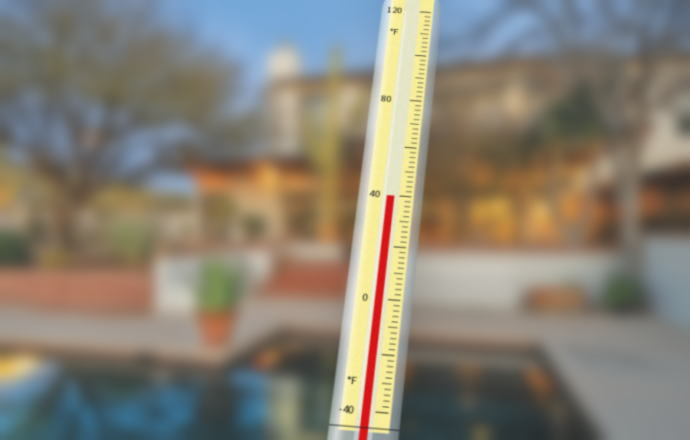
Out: 40°F
